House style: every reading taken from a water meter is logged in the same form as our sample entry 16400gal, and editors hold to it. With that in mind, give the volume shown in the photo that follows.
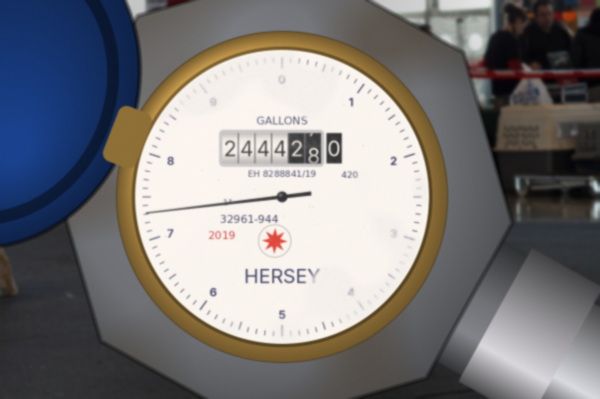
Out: 2444277.3gal
